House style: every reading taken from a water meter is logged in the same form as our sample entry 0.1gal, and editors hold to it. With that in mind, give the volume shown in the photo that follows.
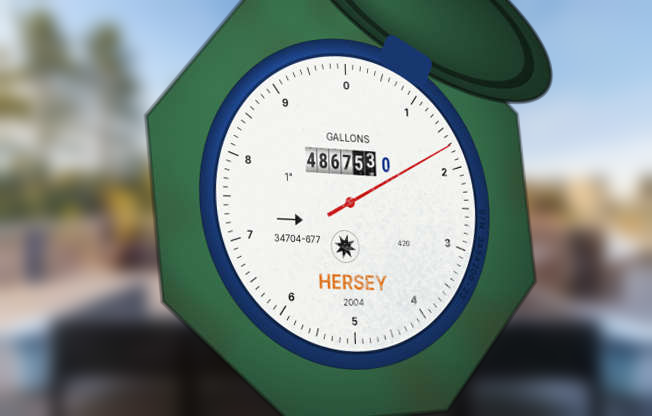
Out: 4867531.7gal
